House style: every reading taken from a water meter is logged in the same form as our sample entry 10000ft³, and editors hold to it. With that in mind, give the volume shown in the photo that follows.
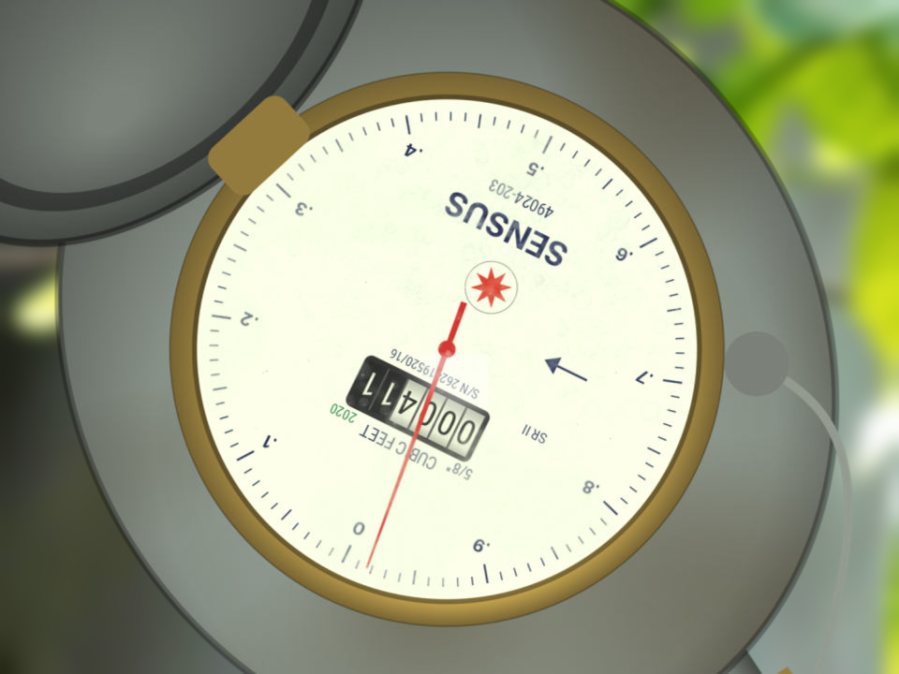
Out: 410.98ft³
